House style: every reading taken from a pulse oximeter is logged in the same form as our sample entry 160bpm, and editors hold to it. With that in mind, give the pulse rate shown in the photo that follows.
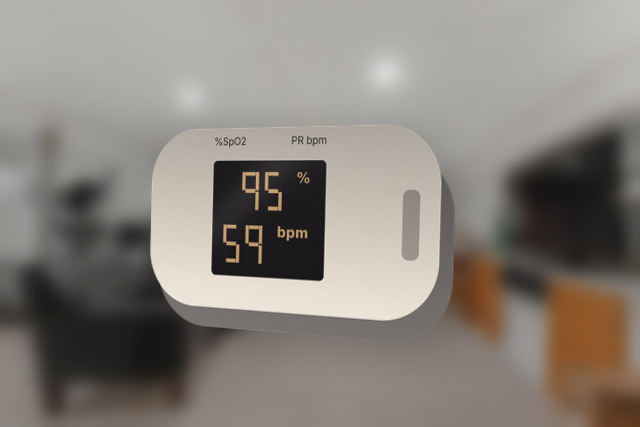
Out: 59bpm
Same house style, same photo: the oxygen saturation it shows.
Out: 95%
